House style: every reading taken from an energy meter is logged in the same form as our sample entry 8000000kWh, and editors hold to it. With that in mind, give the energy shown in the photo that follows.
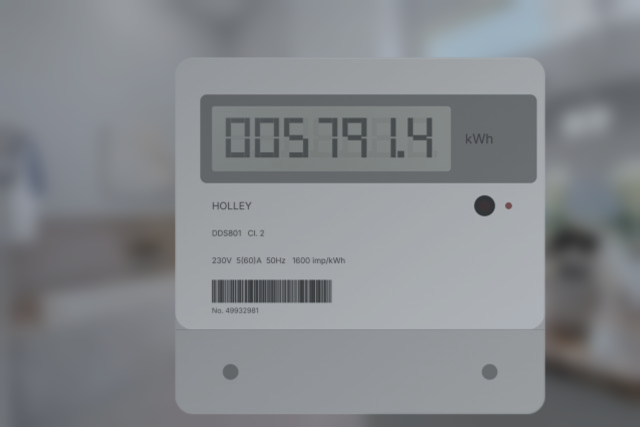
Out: 5791.4kWh
